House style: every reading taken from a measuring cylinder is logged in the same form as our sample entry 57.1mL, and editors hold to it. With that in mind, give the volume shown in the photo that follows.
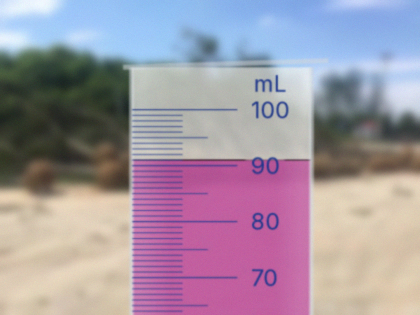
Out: 91mL
